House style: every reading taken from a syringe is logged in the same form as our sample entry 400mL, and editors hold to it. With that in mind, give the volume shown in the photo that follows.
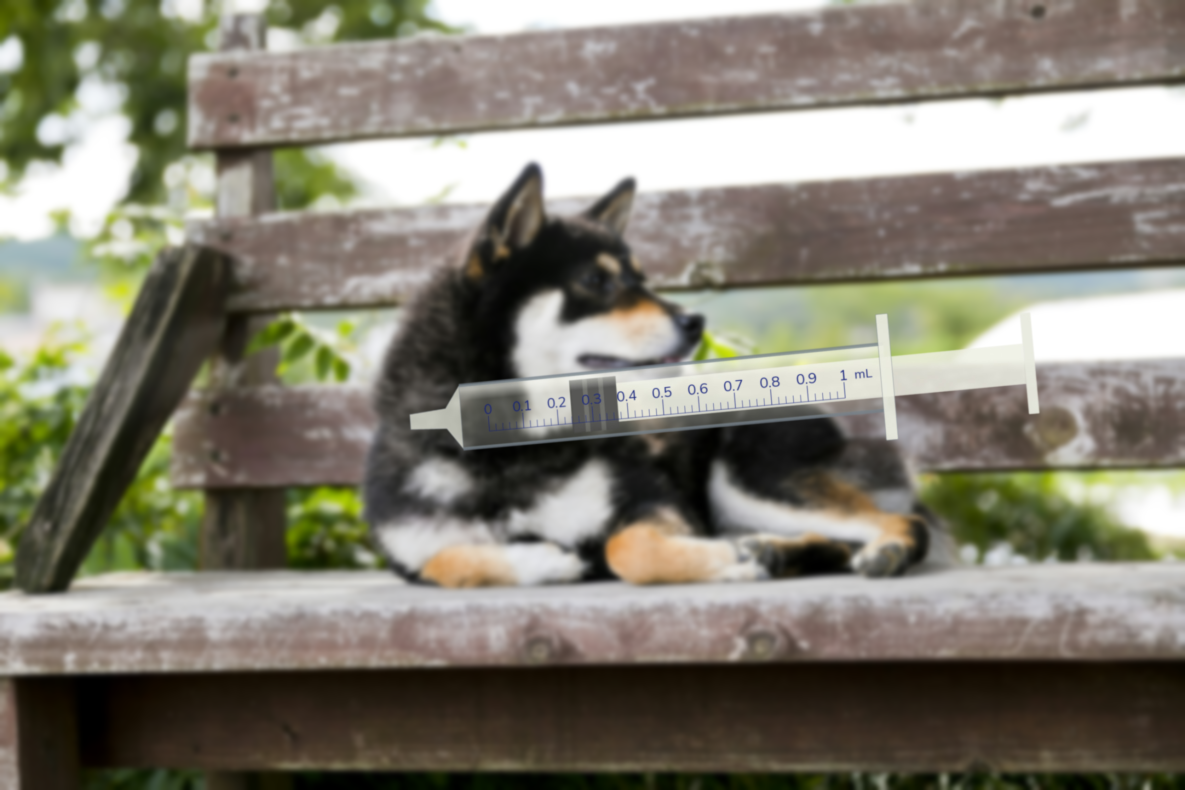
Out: 0.24mL
